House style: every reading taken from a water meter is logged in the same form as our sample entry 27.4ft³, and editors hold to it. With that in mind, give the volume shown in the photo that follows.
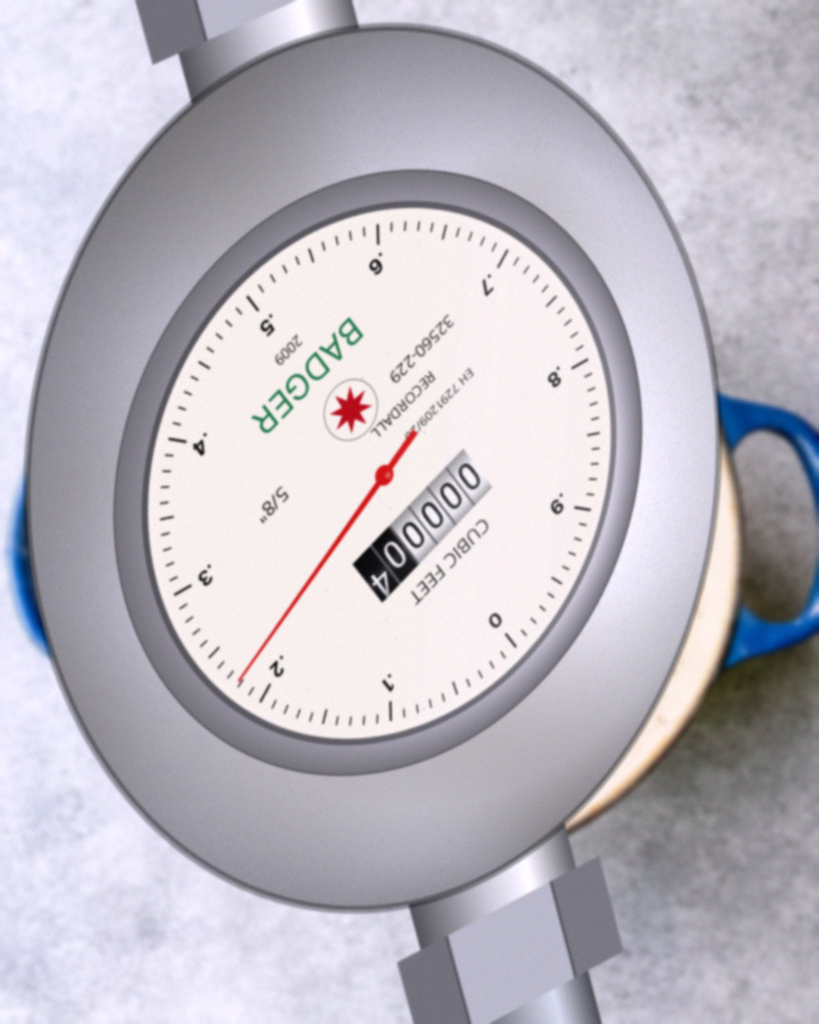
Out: 4.22ft³
